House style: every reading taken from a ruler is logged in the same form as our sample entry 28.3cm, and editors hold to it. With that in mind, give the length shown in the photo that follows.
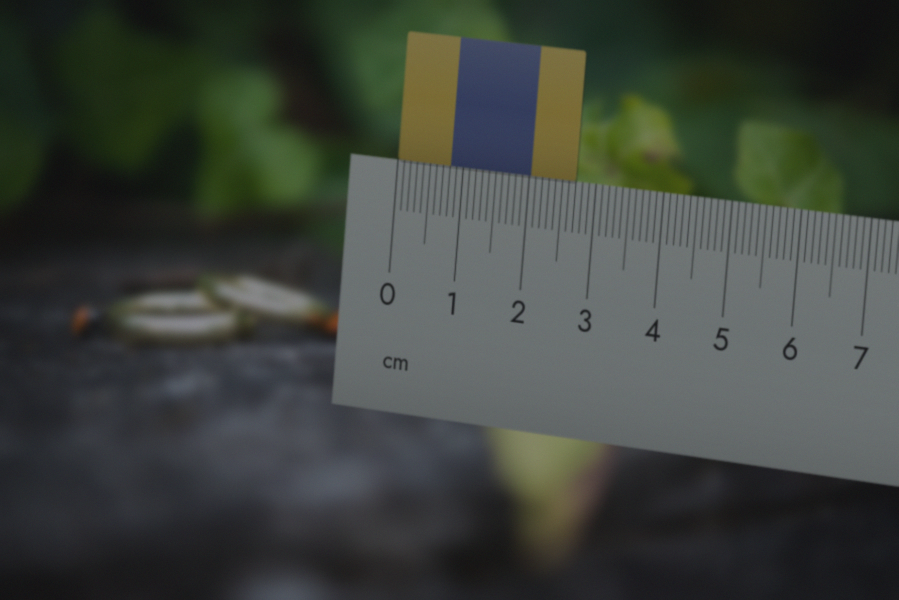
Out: 2.7cm
